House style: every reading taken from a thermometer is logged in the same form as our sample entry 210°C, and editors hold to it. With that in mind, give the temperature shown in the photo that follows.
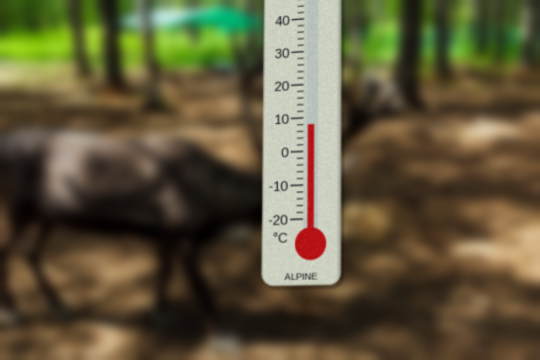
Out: 8°C
